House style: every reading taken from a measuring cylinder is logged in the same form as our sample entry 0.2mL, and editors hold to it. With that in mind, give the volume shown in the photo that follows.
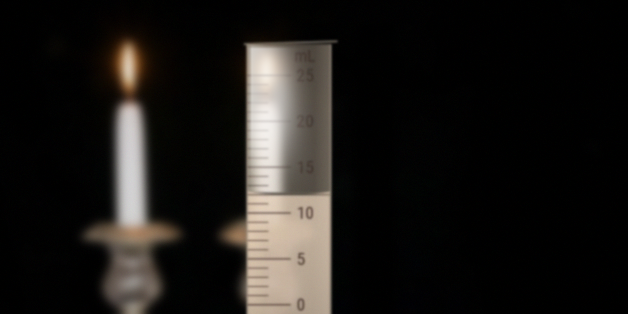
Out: 12mL
